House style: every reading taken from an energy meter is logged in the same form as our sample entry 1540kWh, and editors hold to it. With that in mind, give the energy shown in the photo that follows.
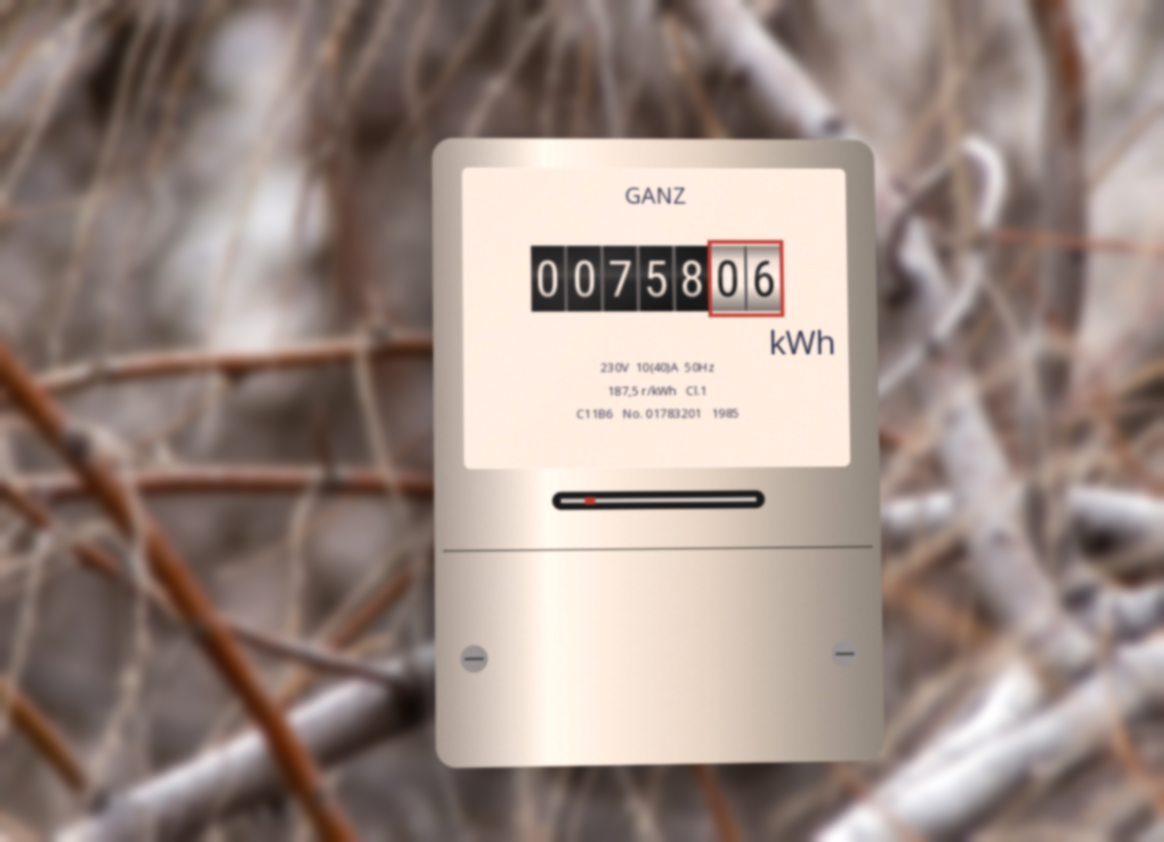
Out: 758.06kWh
